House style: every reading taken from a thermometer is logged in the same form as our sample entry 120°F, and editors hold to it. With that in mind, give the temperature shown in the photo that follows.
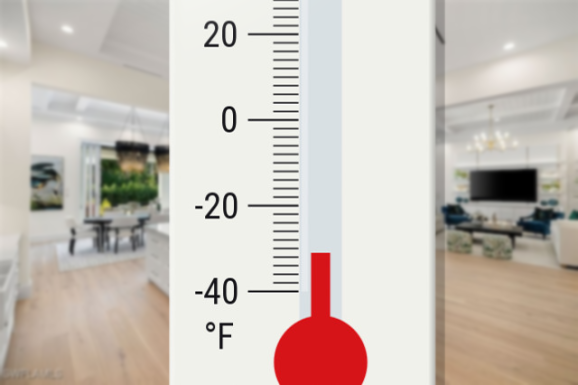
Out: -31°F
